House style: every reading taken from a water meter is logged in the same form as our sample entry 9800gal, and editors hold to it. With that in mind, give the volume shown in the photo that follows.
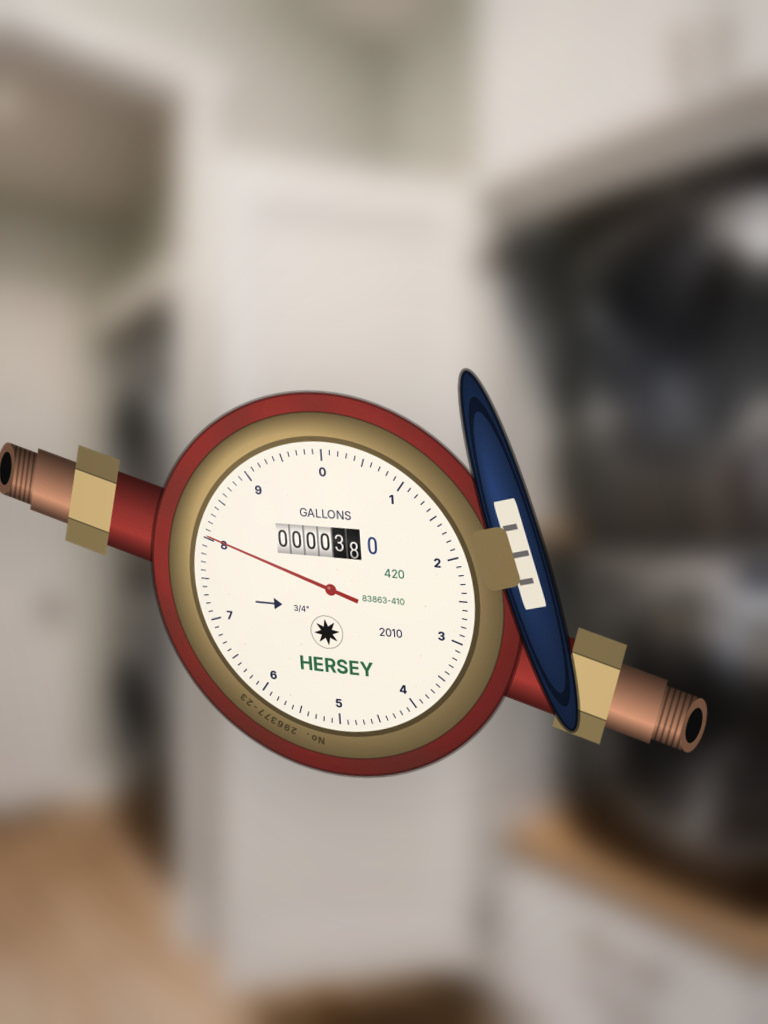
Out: 378.0gal
